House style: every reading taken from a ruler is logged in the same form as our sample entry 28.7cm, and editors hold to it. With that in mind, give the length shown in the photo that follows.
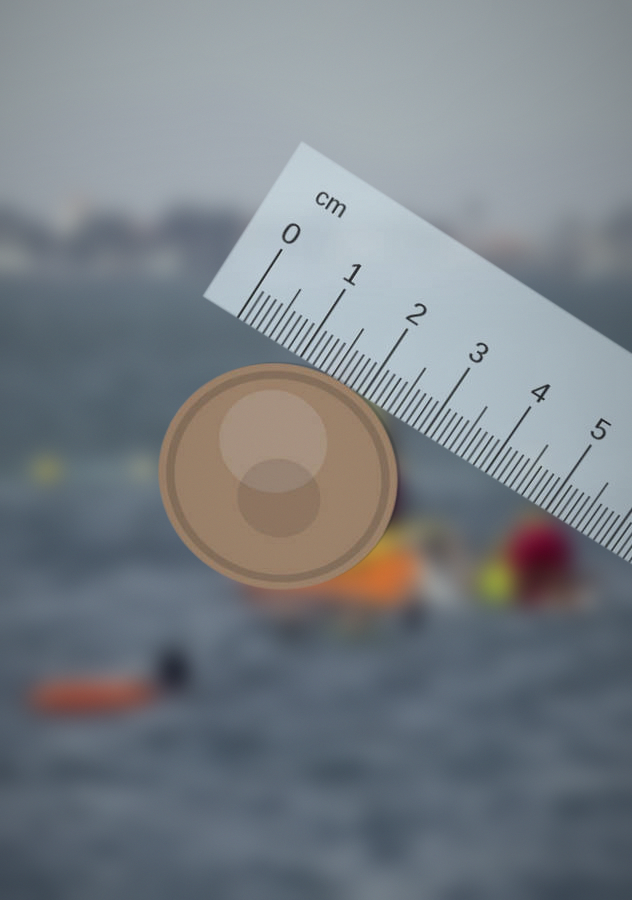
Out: 3.3cm
